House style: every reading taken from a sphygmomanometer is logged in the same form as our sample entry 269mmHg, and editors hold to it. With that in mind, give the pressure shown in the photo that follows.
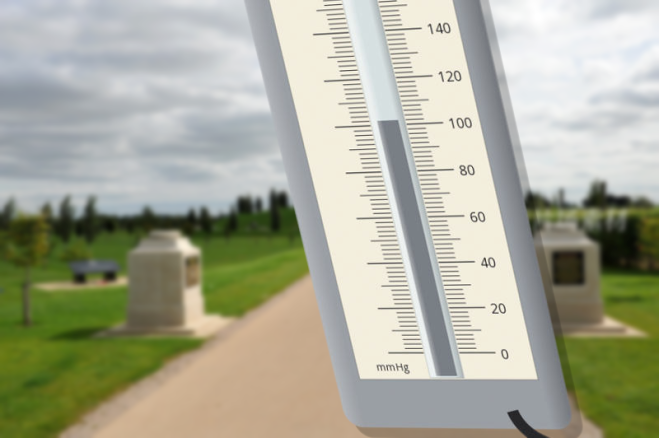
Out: 102mmHg
